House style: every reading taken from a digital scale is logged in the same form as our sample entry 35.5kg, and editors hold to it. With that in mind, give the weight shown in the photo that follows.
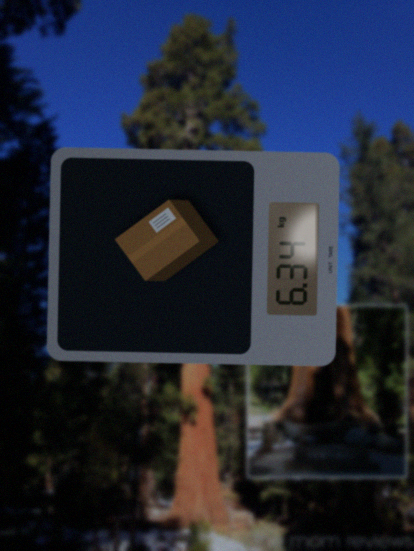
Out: 6.34kg
